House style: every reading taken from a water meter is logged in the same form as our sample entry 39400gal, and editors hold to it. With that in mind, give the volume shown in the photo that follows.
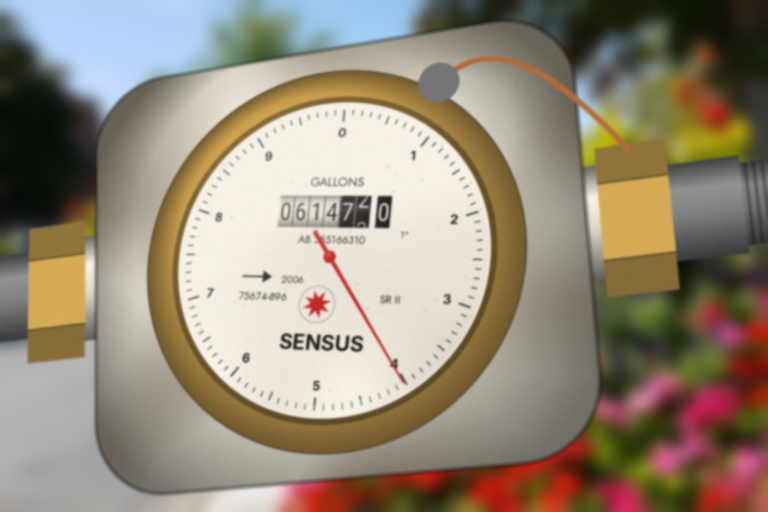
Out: 614724.0gal
